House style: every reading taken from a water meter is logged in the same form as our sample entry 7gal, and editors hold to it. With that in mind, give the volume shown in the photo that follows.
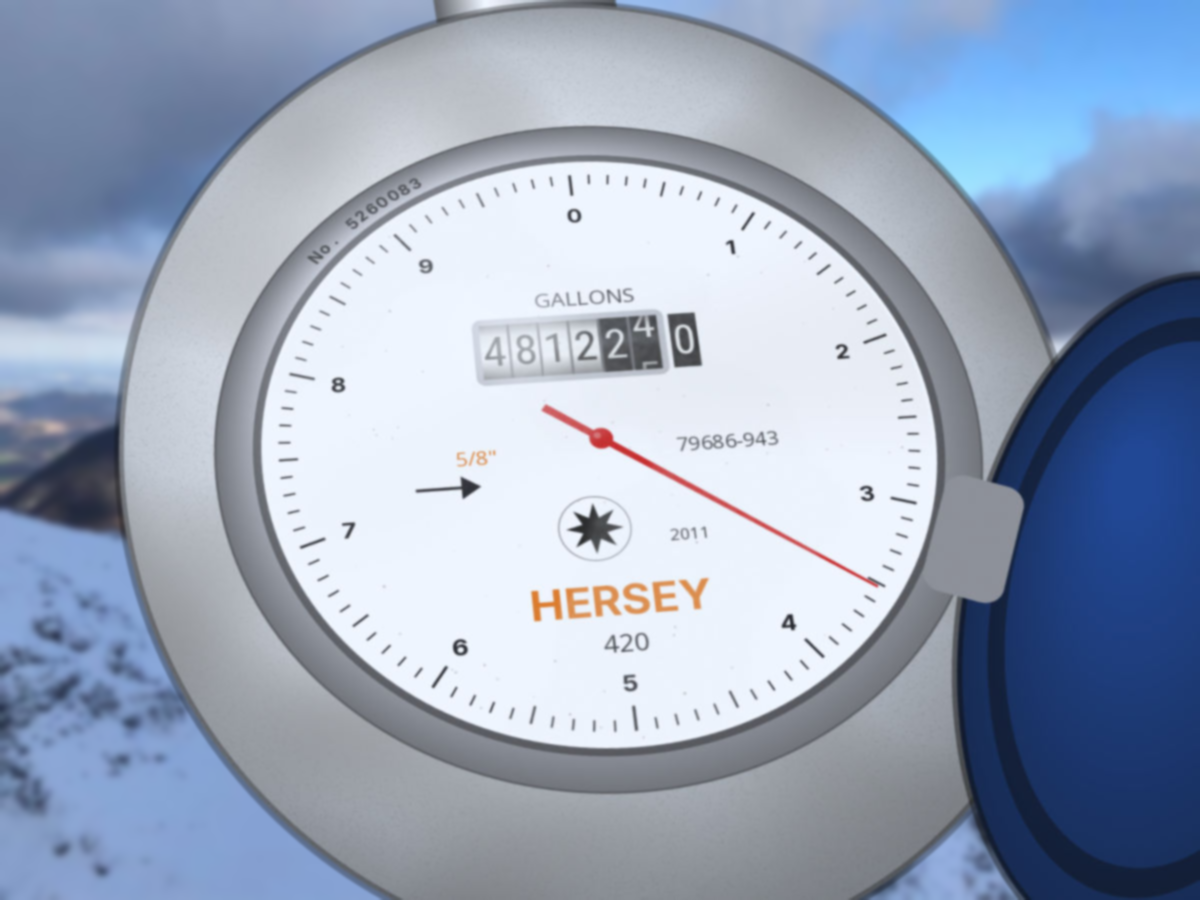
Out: 4812243.5gal
